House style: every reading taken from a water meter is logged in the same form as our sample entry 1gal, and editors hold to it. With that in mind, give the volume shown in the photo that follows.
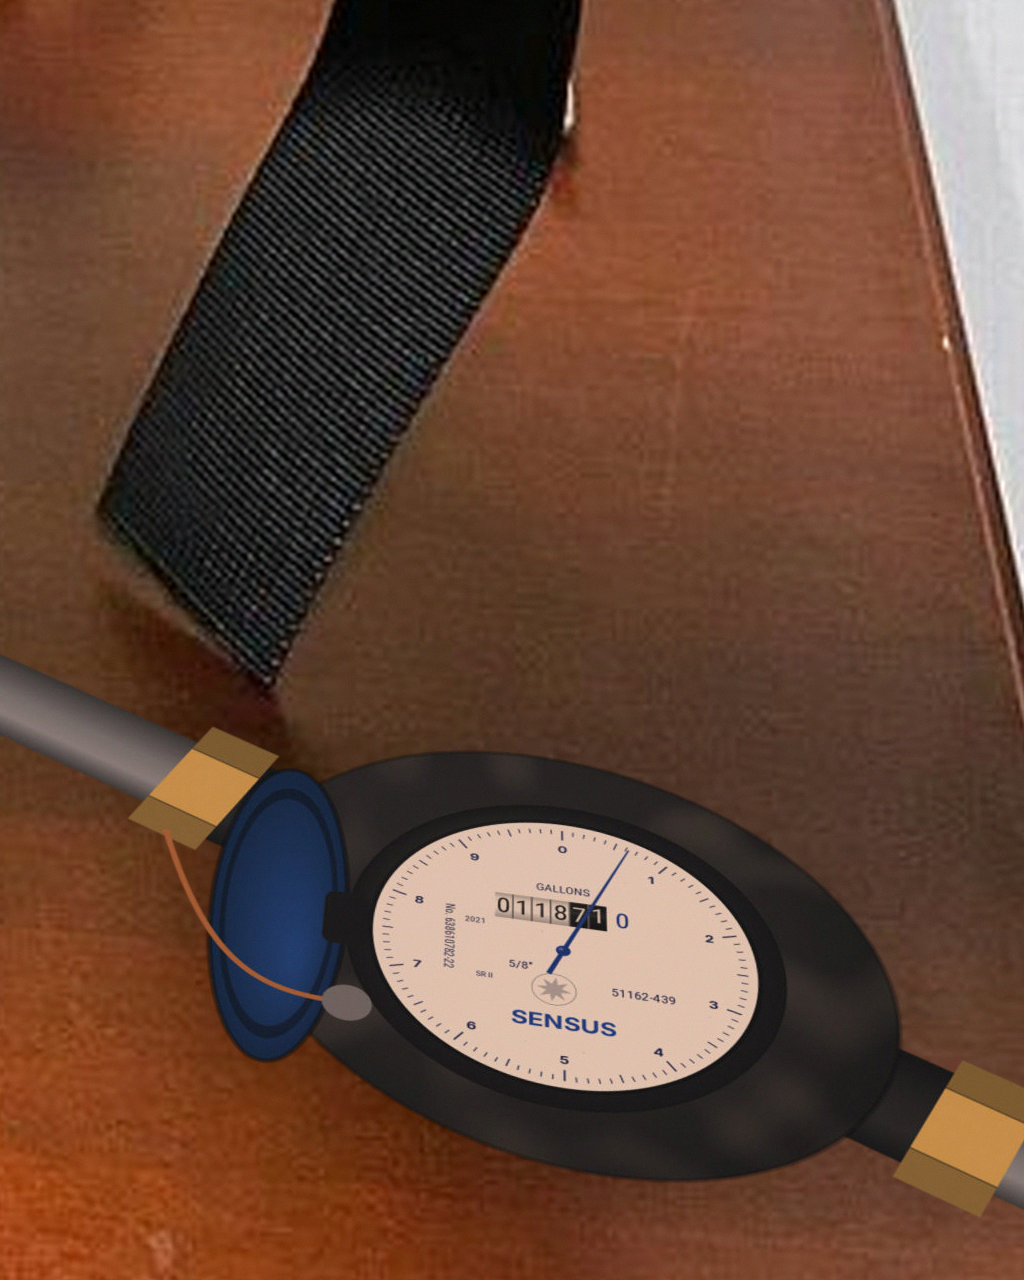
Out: 118710.6gal
